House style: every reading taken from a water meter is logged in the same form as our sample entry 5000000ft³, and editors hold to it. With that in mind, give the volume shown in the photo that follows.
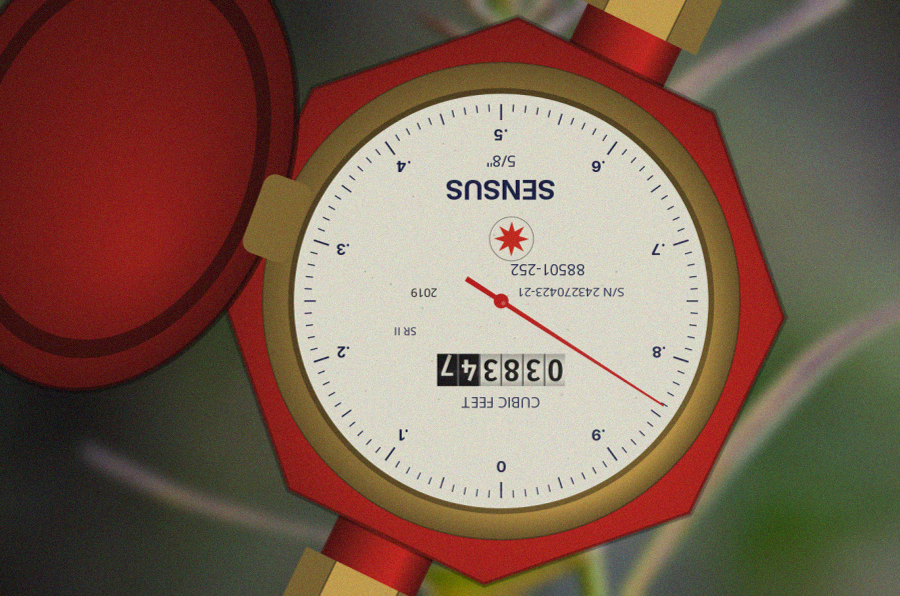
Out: 38346.84ft³
